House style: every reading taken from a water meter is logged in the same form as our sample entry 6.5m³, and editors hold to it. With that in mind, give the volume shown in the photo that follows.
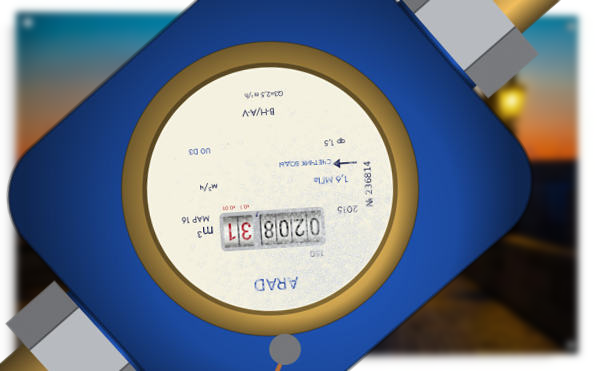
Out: 208.31m³
